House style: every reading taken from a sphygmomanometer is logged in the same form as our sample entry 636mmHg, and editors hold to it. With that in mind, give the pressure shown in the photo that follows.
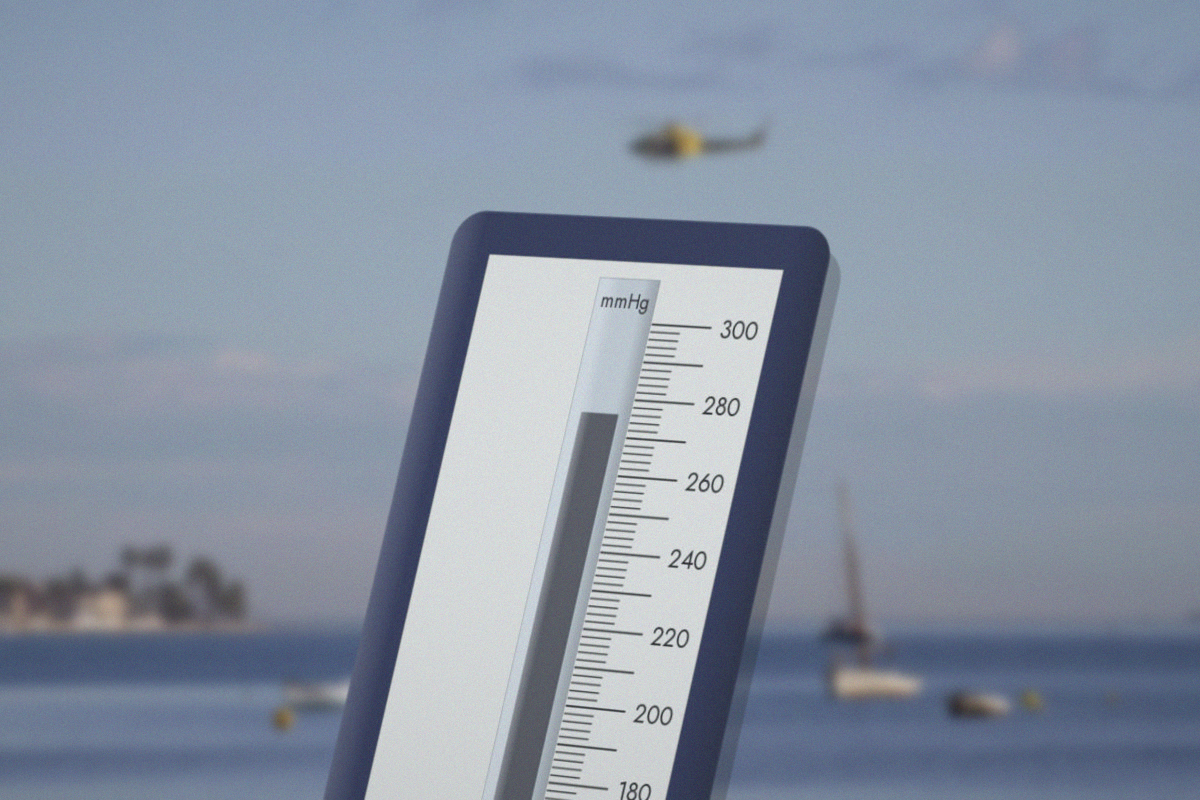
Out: 276mmHg
